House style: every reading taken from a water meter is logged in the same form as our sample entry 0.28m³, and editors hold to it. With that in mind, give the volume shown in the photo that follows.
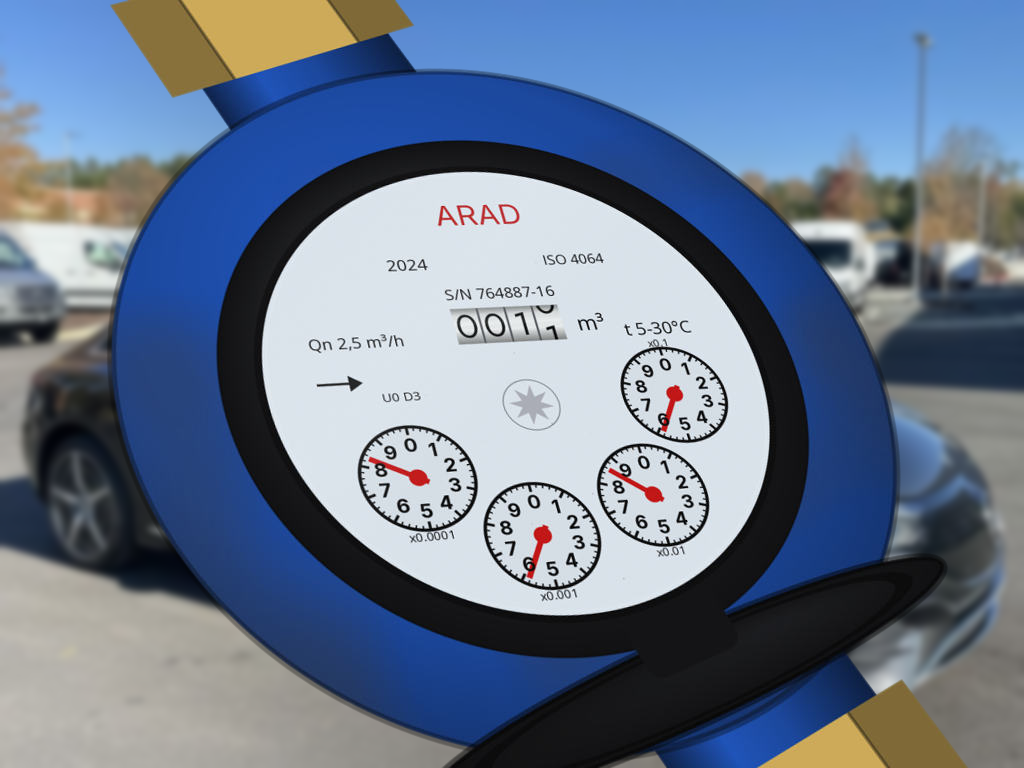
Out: 10.5858m³
